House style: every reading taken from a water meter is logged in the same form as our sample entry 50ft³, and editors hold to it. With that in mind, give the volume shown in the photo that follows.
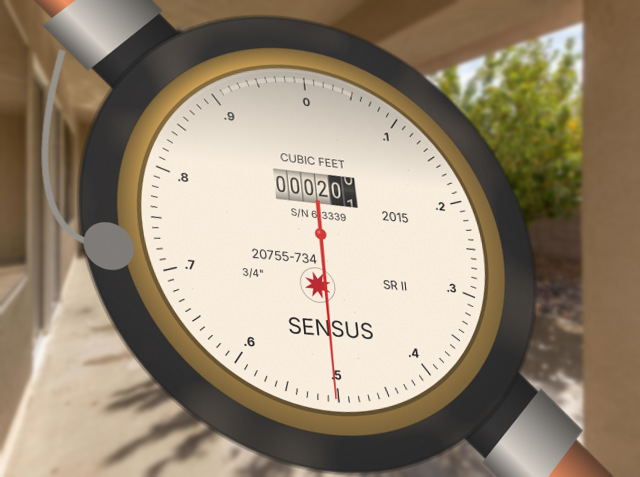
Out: 200.50ft³
